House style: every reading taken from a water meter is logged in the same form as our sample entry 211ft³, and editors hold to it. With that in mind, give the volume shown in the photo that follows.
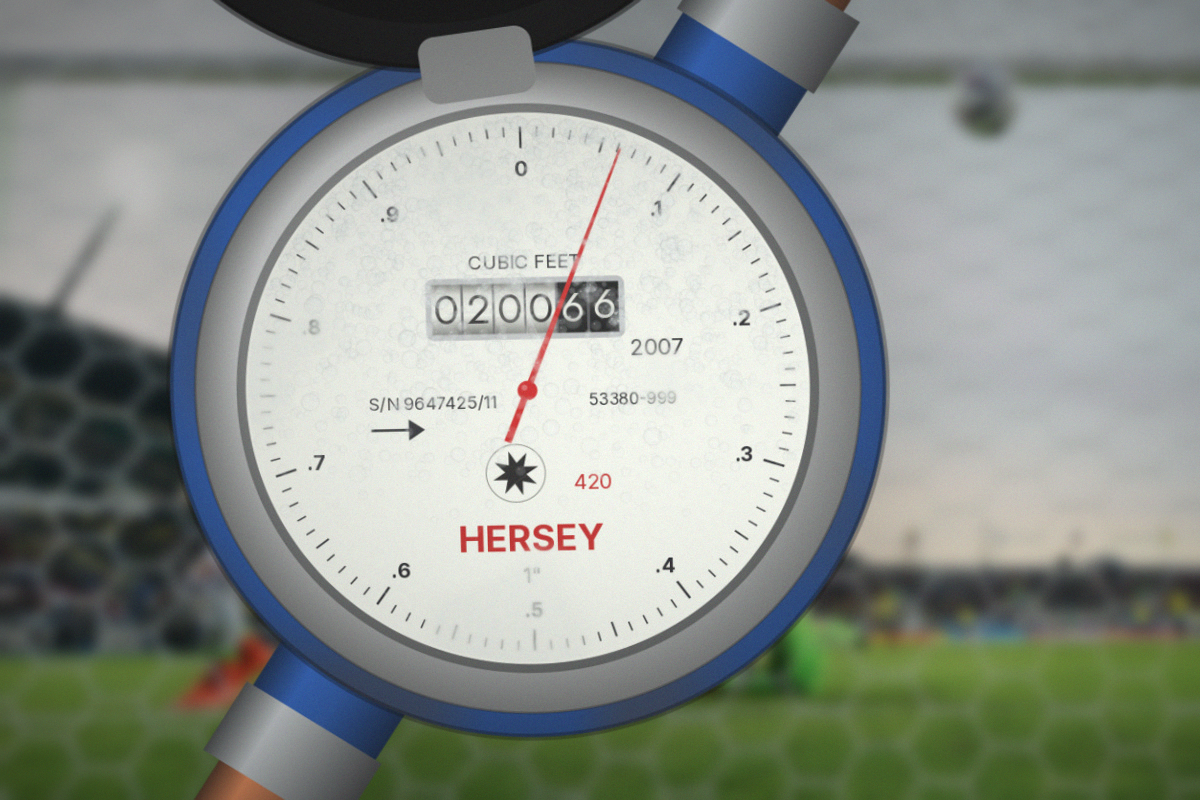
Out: 20066.06ft³
